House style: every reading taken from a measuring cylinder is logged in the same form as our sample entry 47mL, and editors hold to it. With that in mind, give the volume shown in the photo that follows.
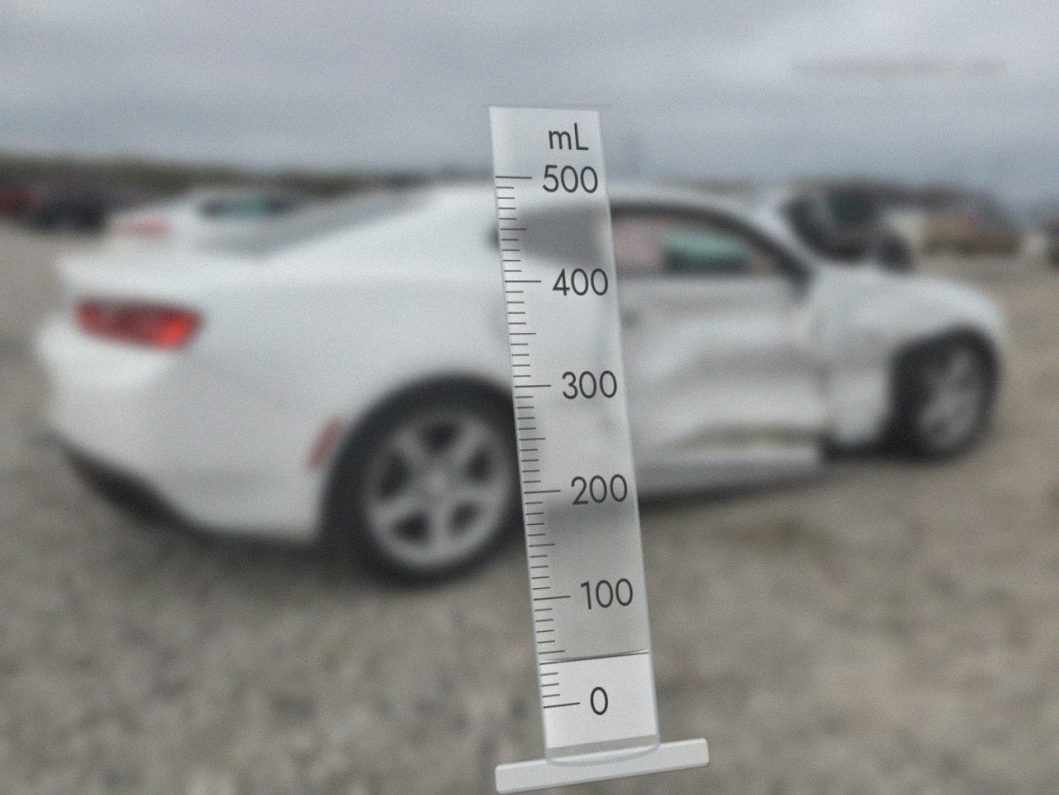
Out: 40mL
